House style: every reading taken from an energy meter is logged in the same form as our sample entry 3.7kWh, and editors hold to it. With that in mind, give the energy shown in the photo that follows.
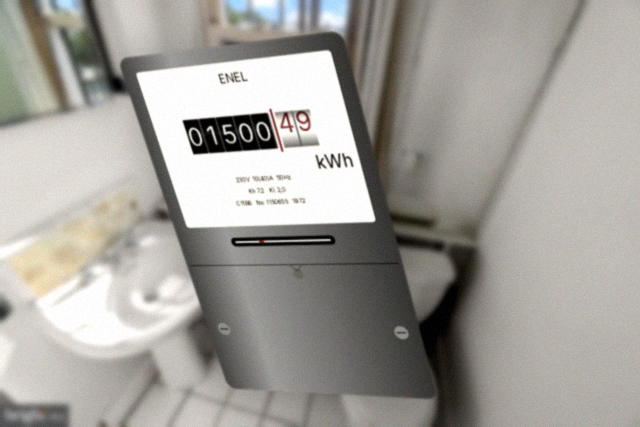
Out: 1500.49kWh
